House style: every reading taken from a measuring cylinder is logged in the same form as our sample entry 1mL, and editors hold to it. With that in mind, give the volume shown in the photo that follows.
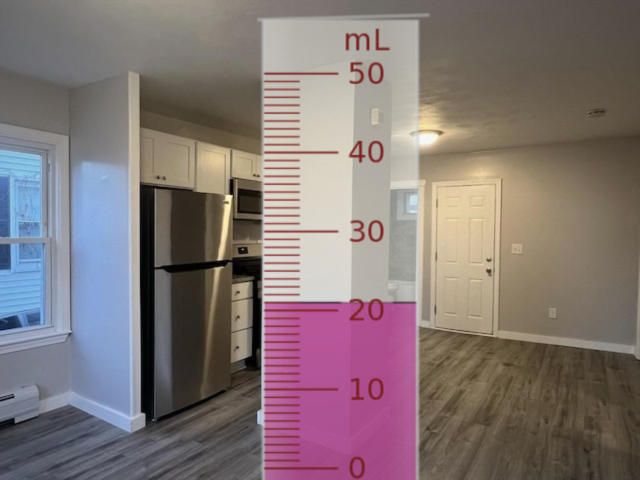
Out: 21mL
